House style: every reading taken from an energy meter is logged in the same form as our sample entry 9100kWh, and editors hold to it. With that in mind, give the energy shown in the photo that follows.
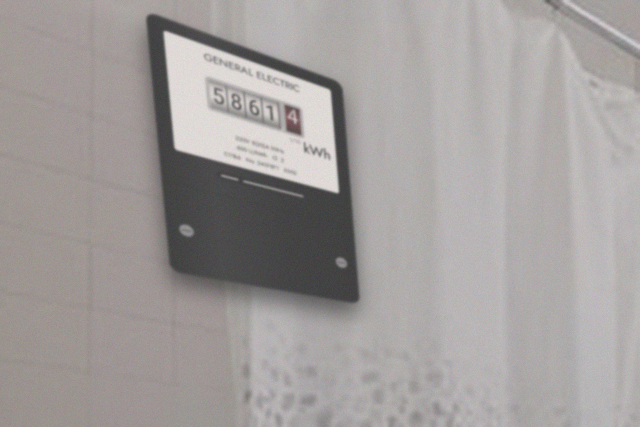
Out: 5861.4kWh
